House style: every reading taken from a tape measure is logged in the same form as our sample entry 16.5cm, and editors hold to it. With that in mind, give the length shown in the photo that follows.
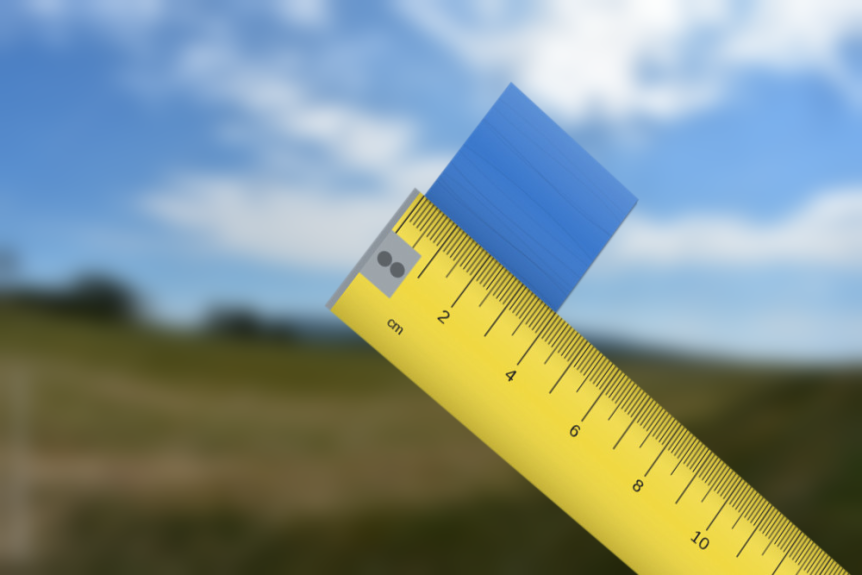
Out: 4cm
